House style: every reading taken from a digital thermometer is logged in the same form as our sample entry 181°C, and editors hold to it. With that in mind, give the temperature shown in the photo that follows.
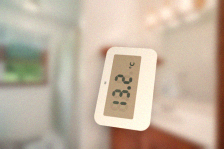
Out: 13.2°C
